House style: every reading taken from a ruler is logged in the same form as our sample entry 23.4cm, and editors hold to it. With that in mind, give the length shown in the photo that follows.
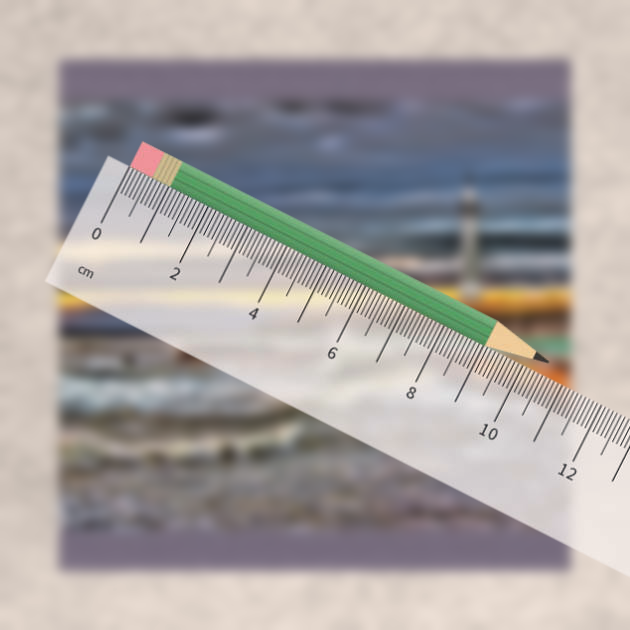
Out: 10.5cm
